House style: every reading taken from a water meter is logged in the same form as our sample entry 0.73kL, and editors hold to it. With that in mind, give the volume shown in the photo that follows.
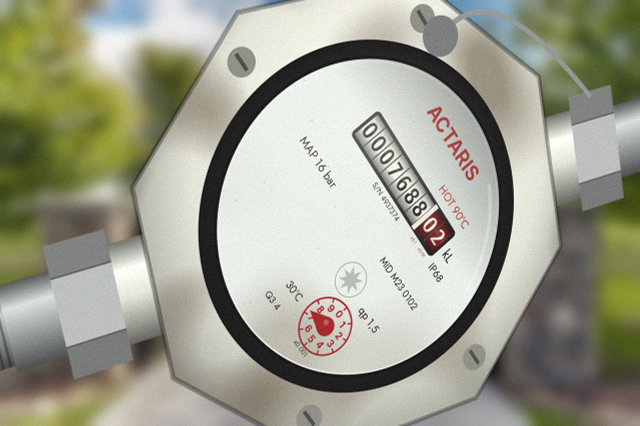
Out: 7688.027kL
